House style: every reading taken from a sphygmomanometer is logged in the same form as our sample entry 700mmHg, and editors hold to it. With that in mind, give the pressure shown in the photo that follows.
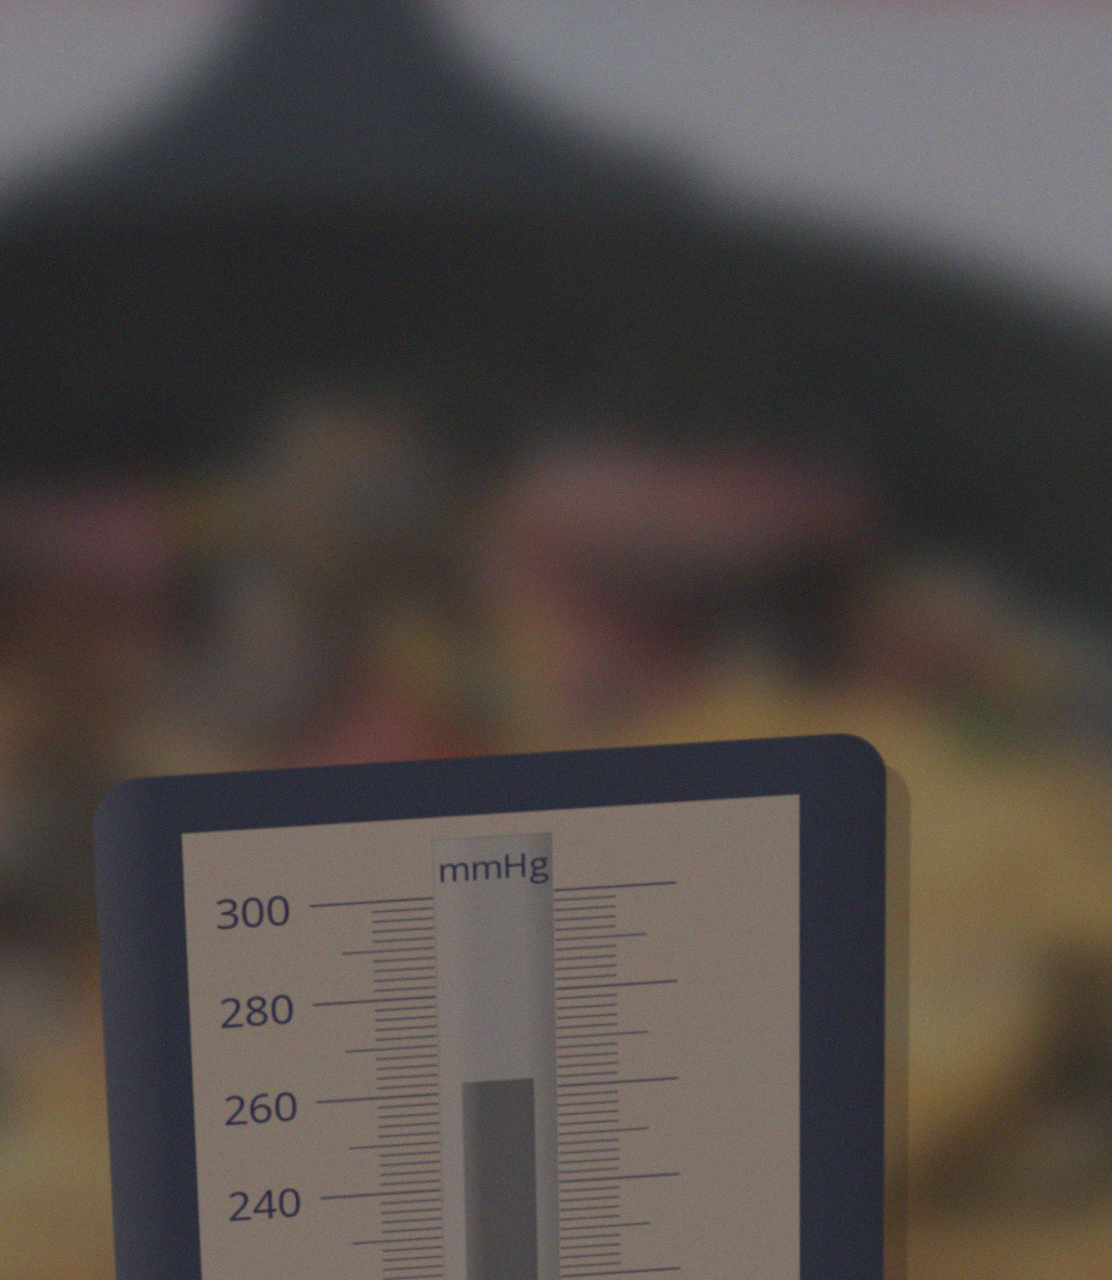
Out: 262mmHg
